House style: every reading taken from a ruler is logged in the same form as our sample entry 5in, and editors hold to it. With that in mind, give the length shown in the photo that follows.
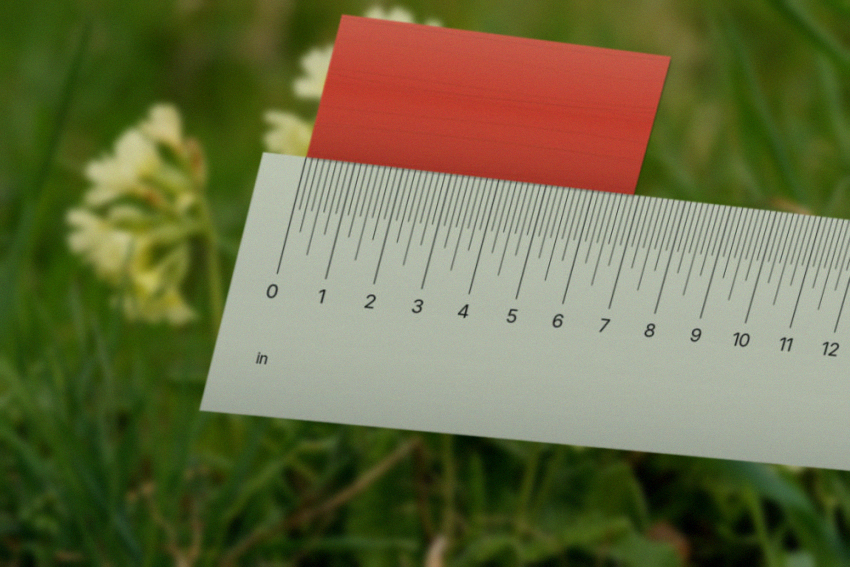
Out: 6.875in
